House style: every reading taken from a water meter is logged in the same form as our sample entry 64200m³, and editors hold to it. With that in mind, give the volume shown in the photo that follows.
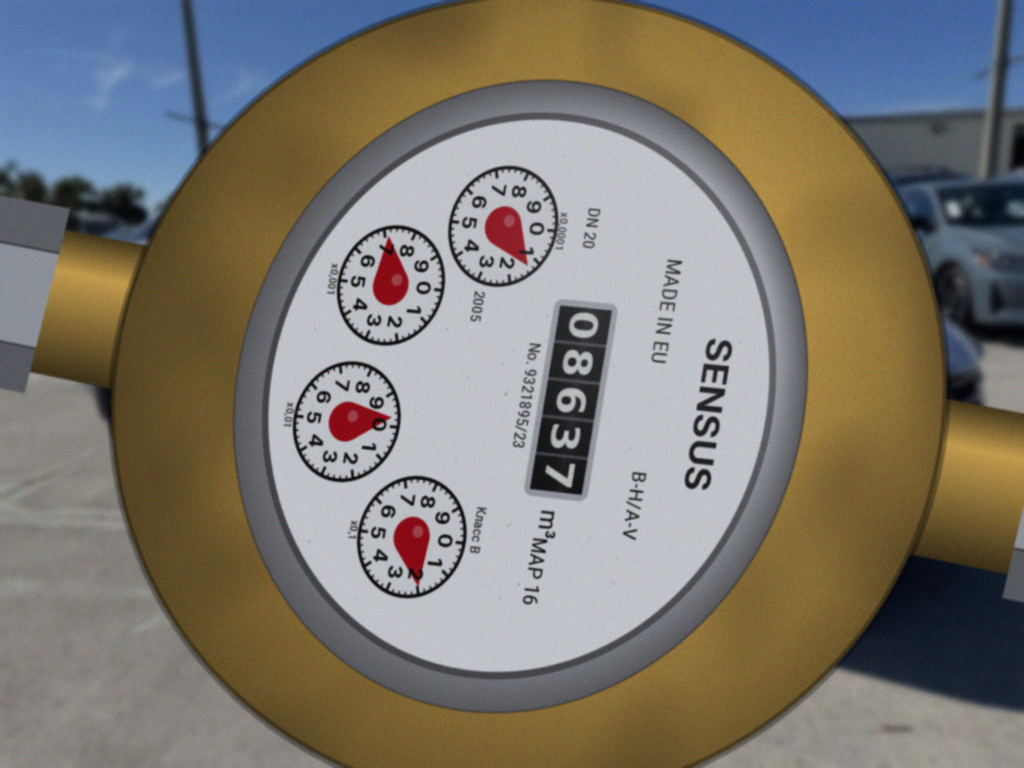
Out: 8637.1971m³
